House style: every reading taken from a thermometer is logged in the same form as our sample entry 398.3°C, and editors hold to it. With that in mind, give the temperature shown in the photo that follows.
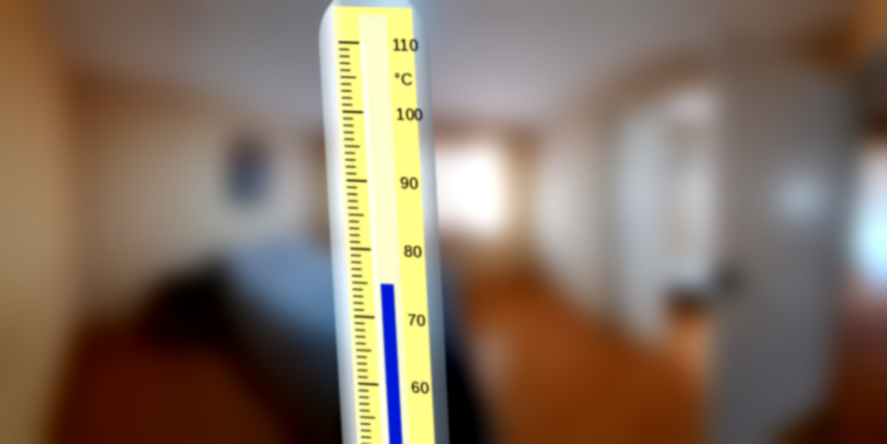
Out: 75°C
